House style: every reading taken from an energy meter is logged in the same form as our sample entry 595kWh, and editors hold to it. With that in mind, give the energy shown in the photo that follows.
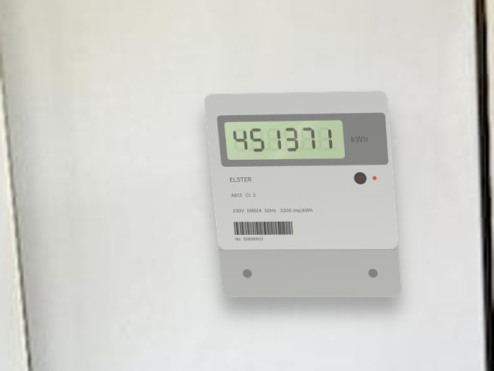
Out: 451371kWh
